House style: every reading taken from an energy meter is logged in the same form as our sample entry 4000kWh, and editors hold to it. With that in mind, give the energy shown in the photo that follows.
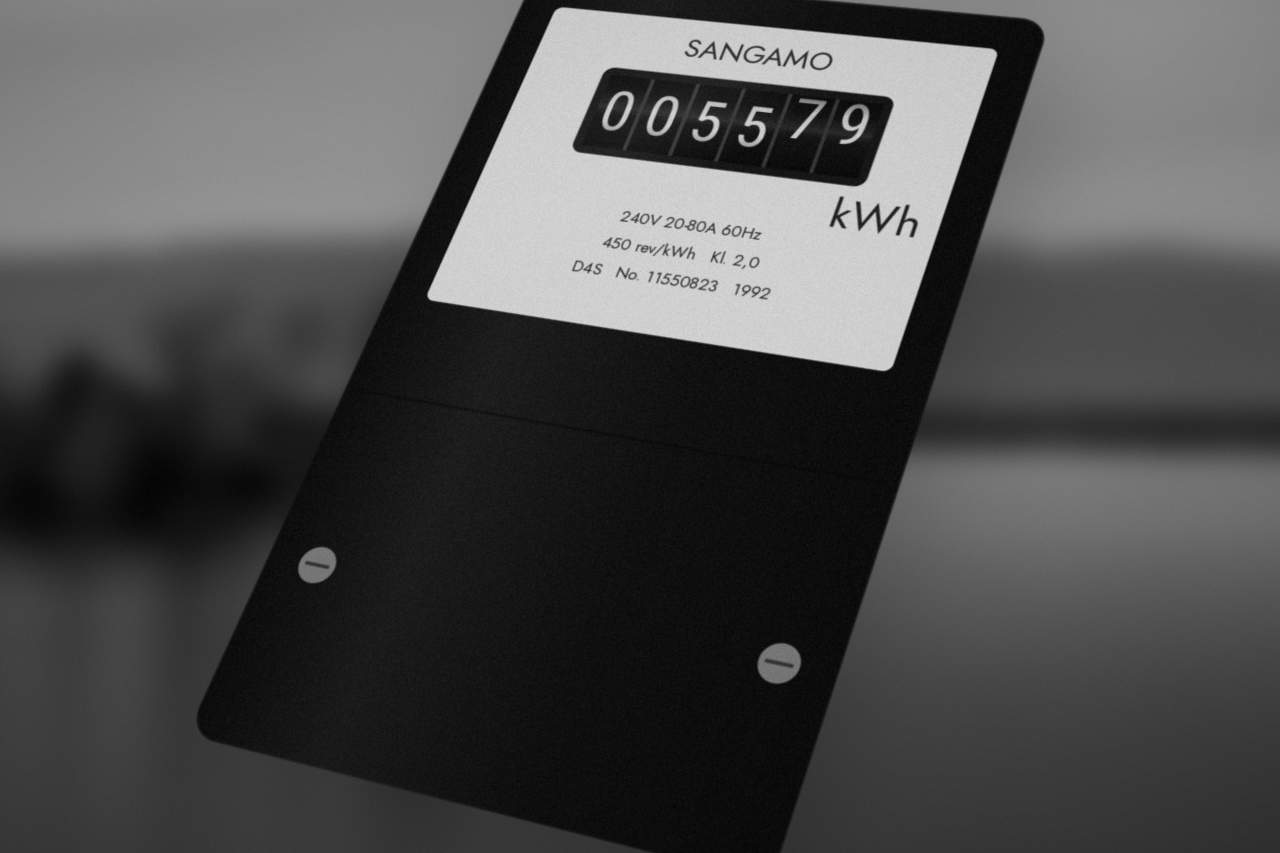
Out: 5579kWh
